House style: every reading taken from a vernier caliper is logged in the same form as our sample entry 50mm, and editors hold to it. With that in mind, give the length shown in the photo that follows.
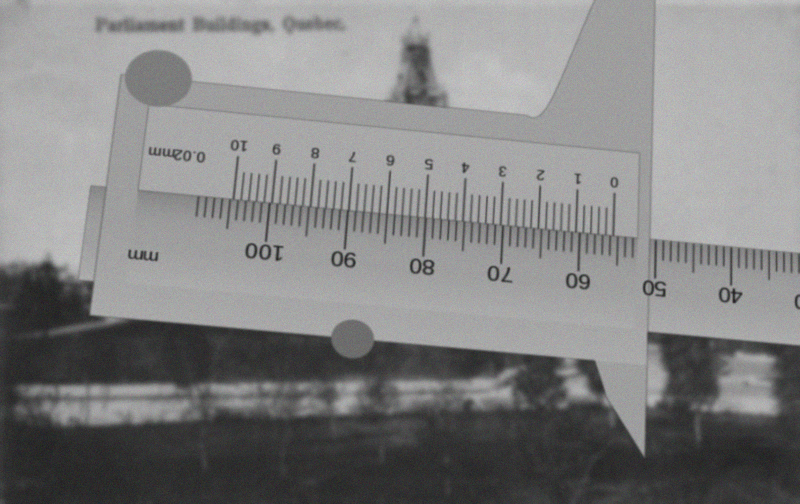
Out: 55.6mm
